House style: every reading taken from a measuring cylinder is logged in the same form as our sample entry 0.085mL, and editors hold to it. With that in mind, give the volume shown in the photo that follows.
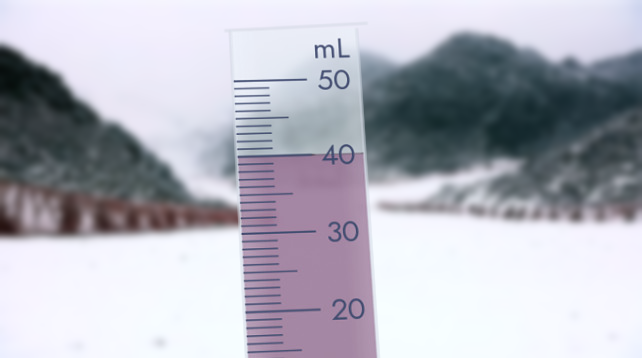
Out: 40mL
